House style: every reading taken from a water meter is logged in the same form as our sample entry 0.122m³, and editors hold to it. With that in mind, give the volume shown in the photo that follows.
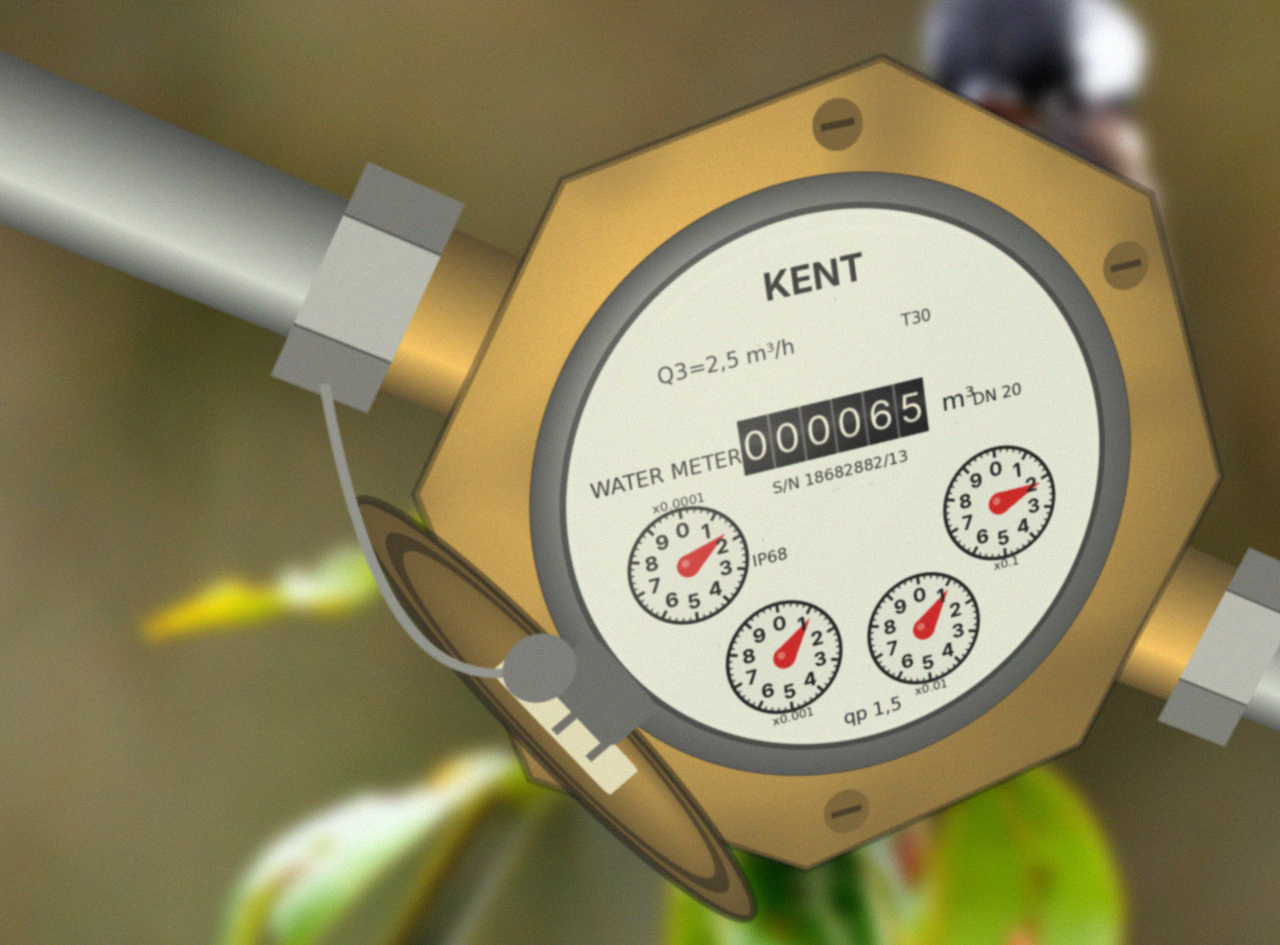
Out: 65.2111m³
